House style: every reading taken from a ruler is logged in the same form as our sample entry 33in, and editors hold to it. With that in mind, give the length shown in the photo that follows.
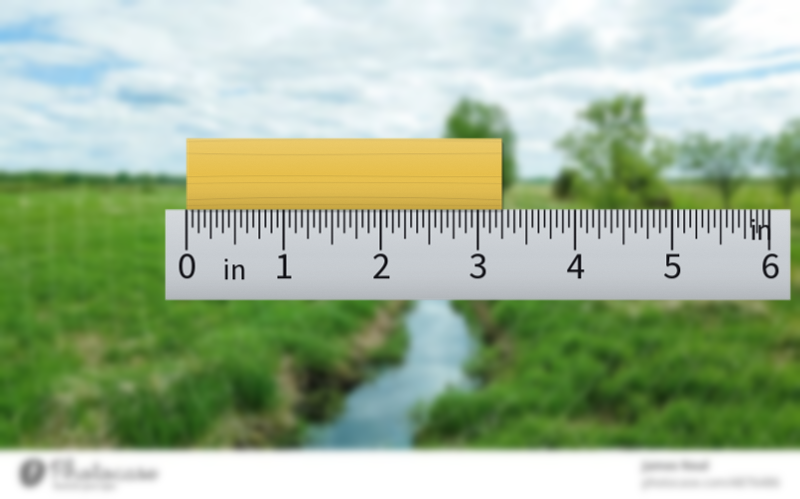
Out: 3.25in
